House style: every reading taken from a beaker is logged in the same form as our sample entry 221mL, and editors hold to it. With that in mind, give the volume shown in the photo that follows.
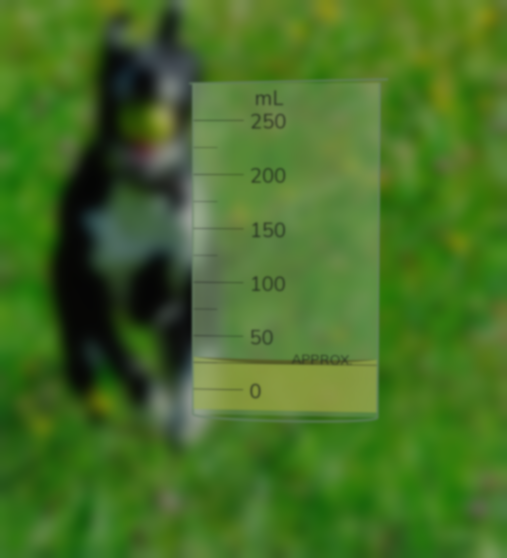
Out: 25mL
